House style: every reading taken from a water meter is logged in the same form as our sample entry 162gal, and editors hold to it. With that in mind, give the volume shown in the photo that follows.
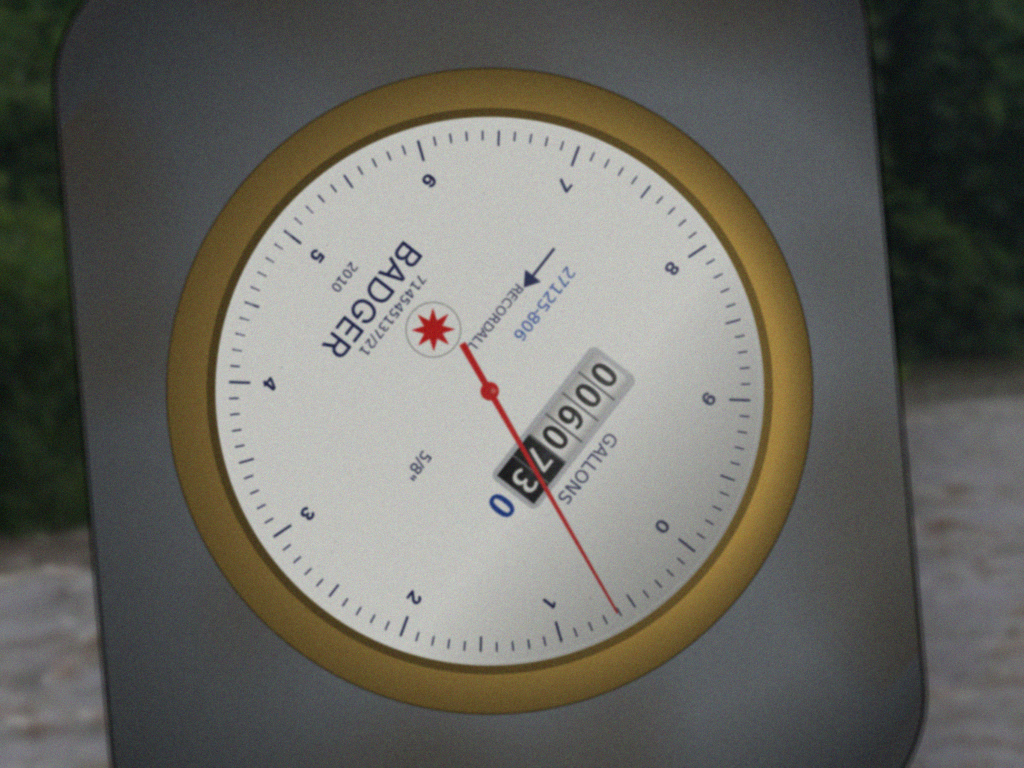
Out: 60730.6gal
